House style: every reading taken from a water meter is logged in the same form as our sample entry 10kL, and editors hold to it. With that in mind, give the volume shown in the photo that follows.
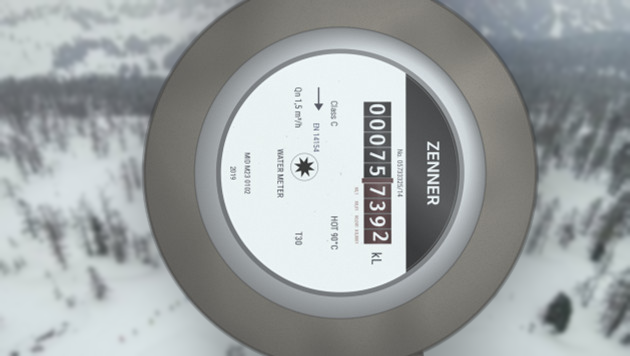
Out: 75.7392kL
